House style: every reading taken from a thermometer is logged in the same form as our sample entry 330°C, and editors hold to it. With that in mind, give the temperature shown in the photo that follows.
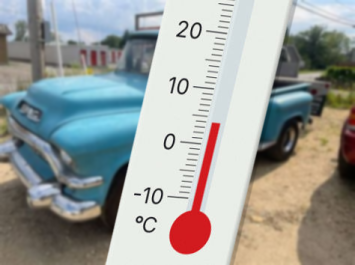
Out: 4°C
